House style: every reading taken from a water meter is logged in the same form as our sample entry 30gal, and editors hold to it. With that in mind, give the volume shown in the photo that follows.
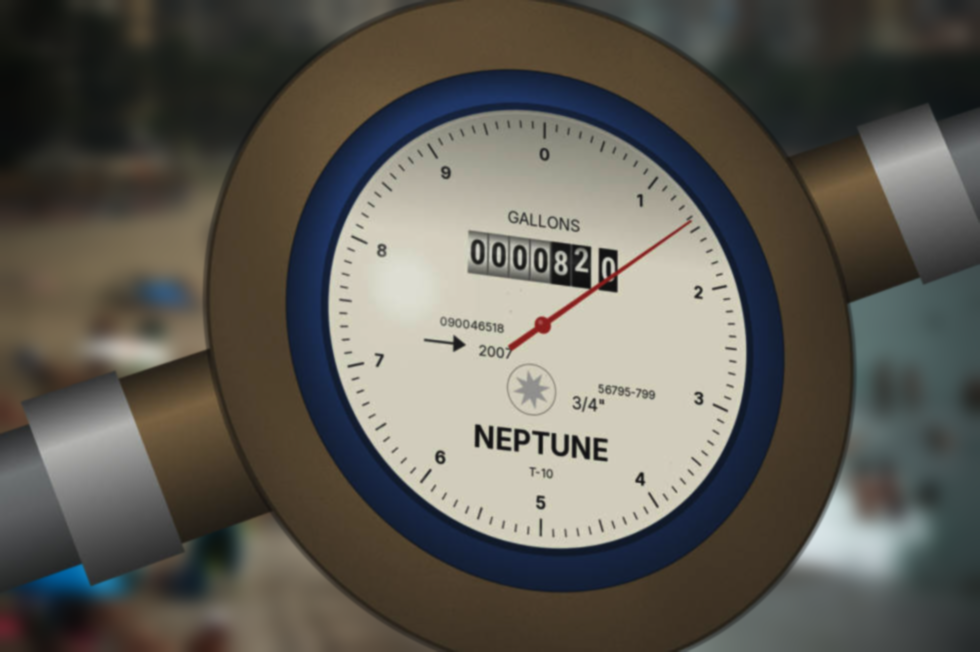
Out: 821.4gal
